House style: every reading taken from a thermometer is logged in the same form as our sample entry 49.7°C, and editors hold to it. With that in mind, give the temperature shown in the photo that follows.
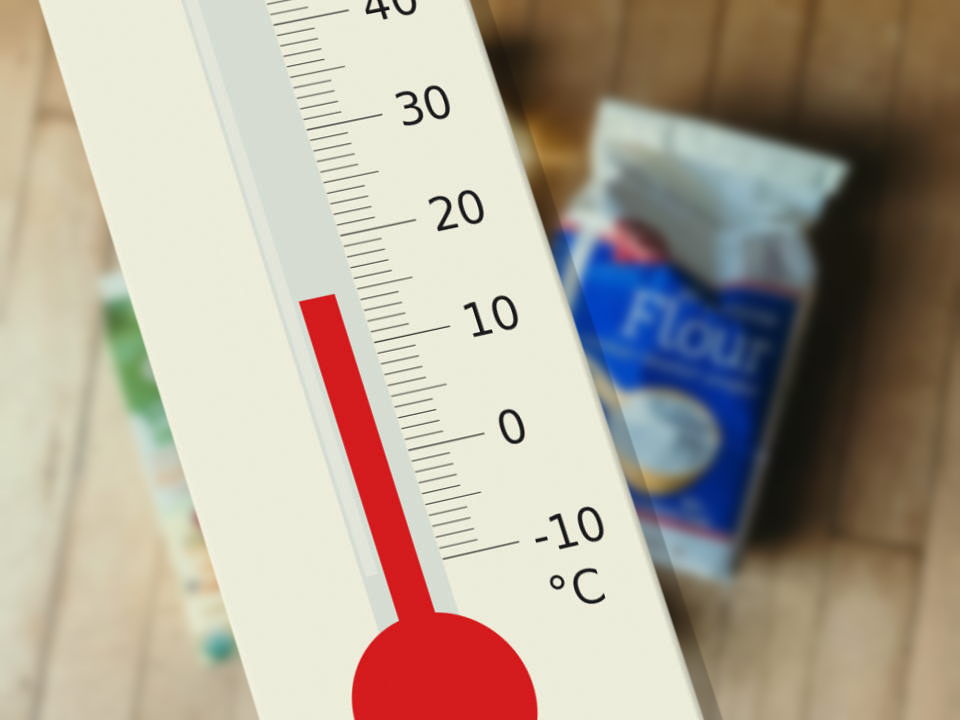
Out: 15°C
